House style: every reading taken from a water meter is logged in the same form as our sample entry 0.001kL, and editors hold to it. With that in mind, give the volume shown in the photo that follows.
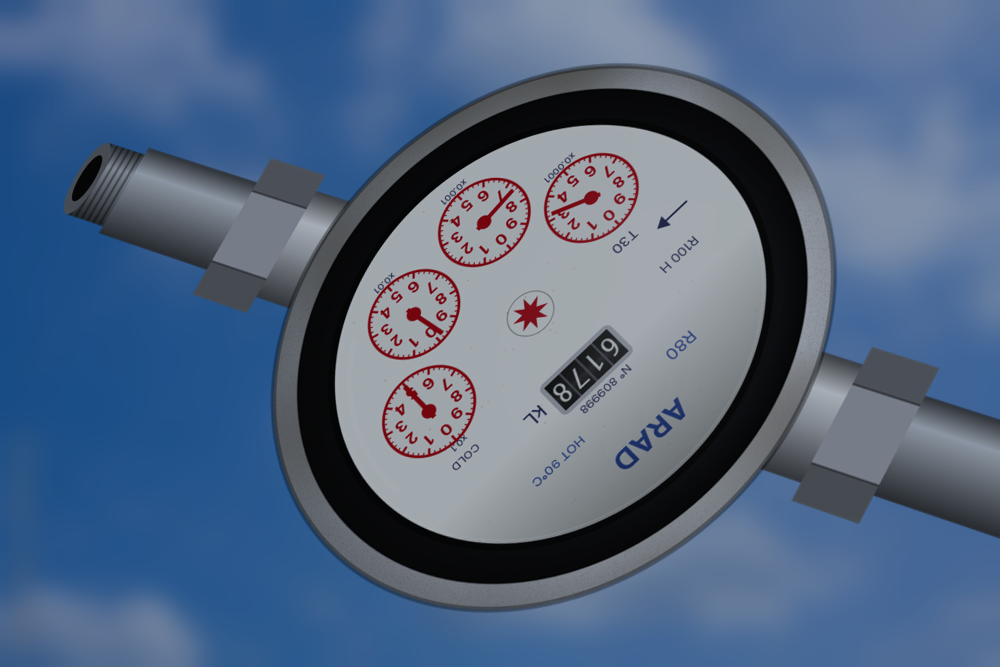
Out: 6178.4973kL
